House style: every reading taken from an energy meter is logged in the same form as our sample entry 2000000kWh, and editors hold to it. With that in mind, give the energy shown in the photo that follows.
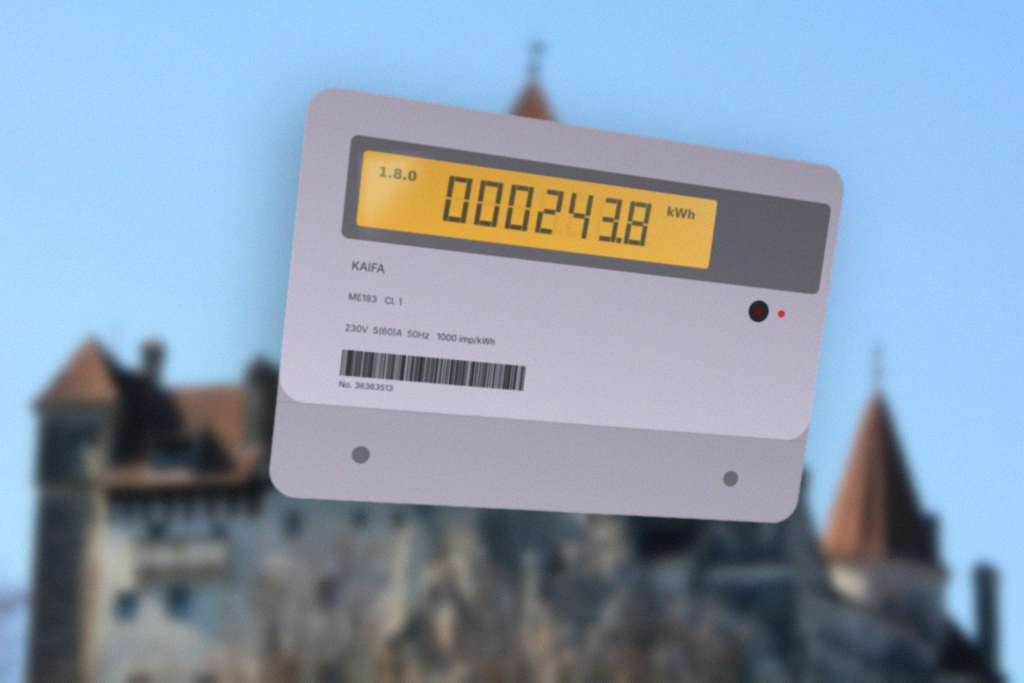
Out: 243.8kWh
